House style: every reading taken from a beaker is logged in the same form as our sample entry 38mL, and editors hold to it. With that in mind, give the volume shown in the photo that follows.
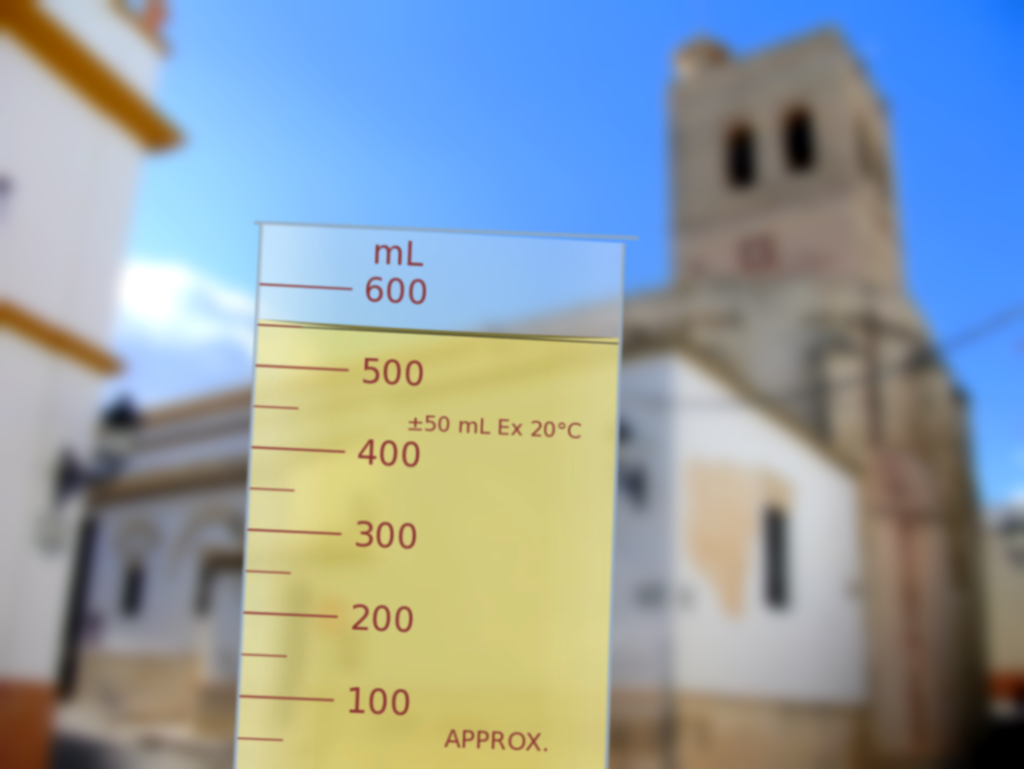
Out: 550mL
